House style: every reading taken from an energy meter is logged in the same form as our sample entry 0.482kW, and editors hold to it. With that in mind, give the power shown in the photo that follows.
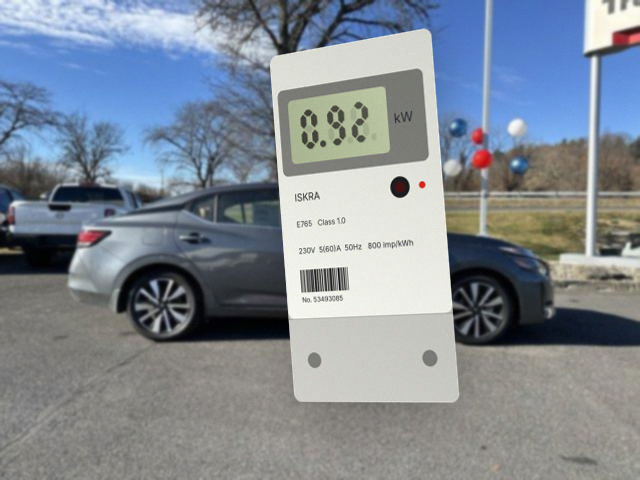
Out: 0.92kW
